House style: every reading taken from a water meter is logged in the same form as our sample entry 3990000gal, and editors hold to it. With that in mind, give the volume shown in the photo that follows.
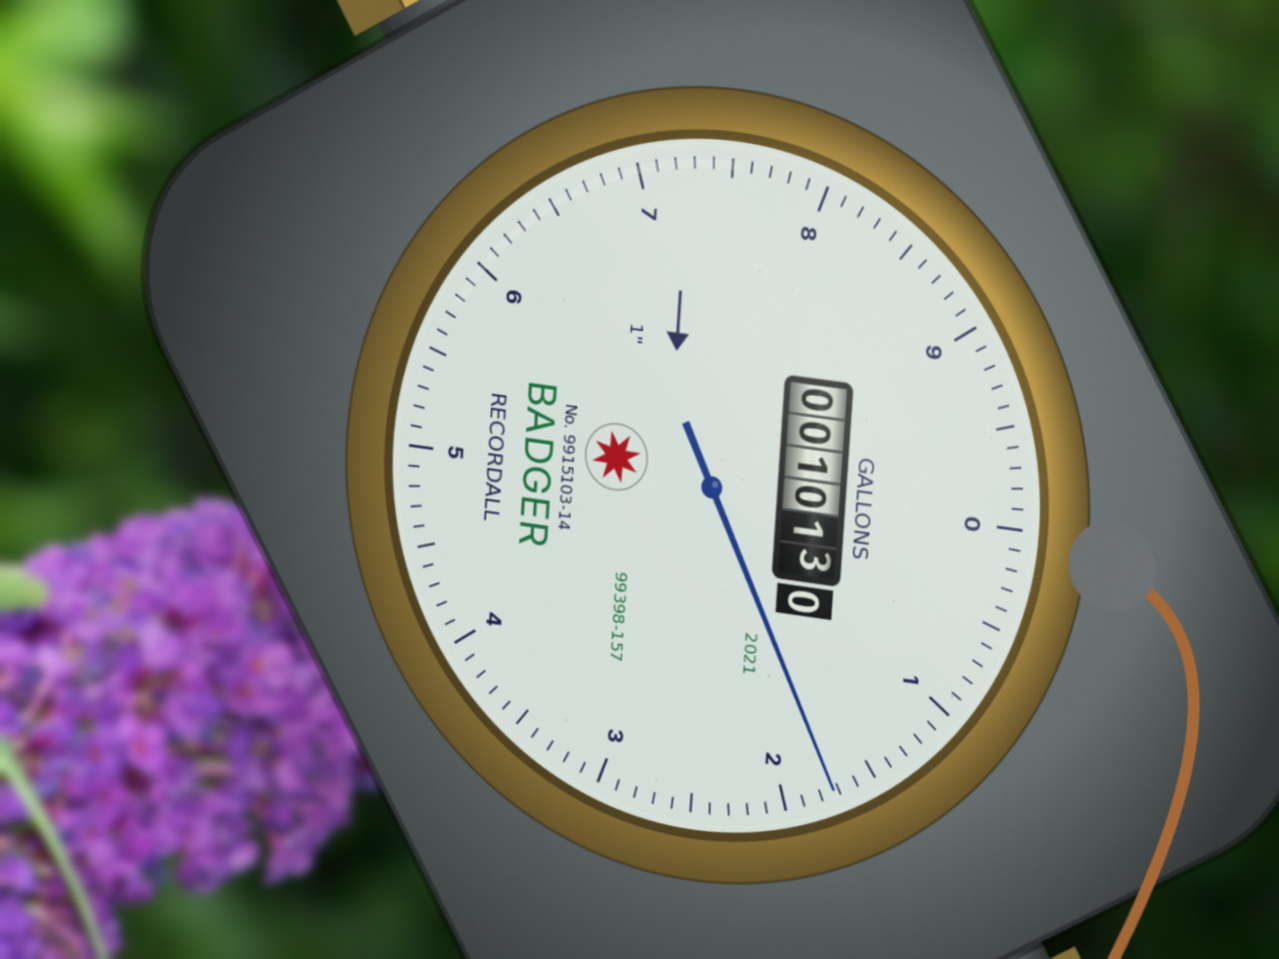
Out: 10131.7gal
